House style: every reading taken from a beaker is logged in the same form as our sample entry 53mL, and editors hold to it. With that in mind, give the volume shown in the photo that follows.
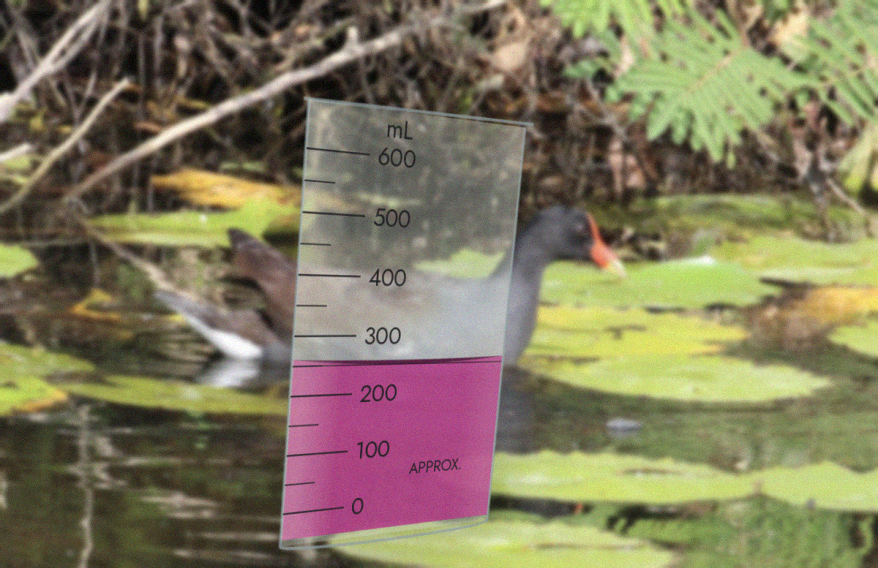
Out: 250mL
